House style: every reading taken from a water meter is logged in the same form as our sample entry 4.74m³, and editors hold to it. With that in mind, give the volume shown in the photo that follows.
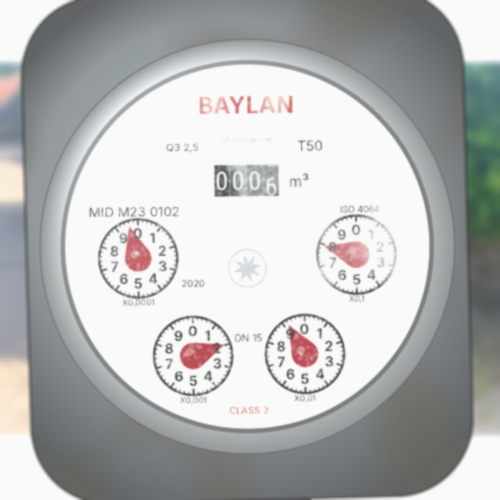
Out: 5.7919m³
